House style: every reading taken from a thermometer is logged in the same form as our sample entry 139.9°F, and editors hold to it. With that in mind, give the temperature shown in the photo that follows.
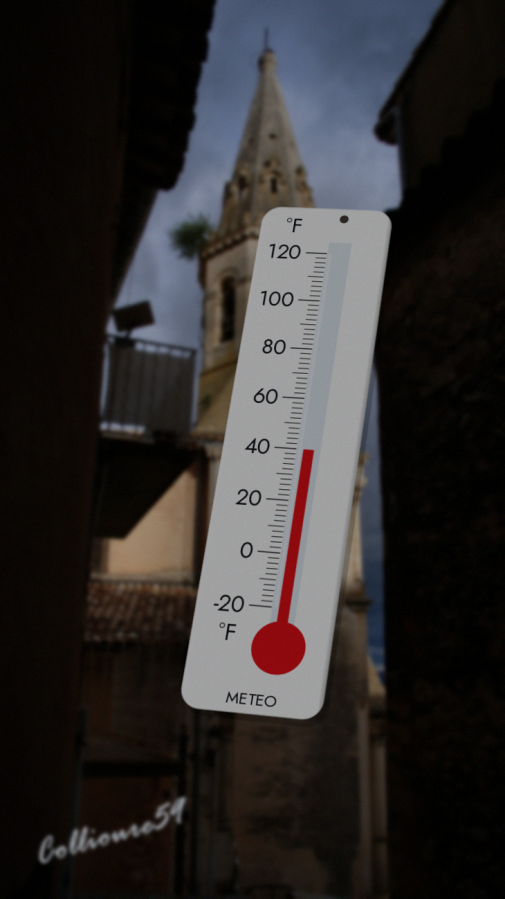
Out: 40°F
